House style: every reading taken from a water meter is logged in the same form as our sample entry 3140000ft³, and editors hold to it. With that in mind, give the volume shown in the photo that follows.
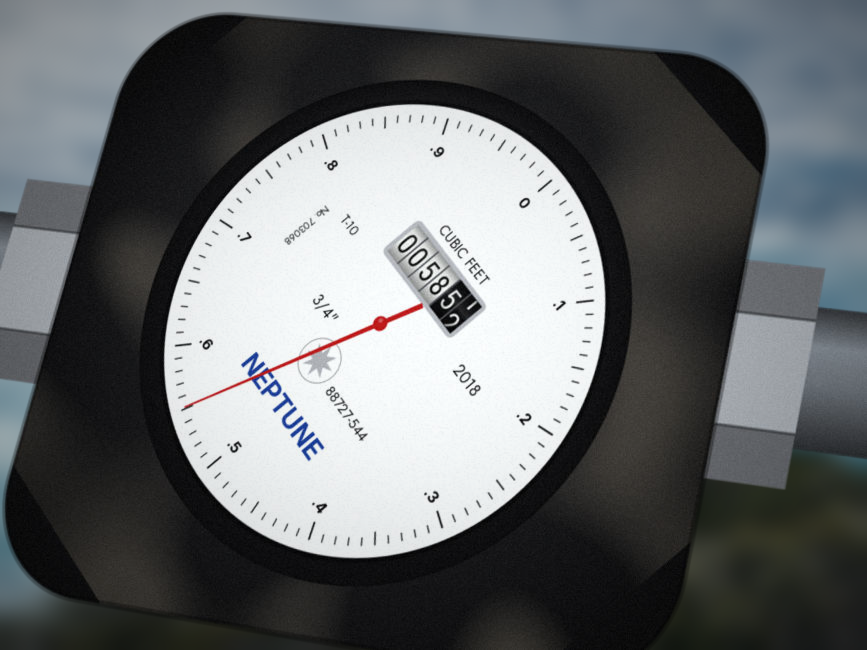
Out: 5851.55ft³
